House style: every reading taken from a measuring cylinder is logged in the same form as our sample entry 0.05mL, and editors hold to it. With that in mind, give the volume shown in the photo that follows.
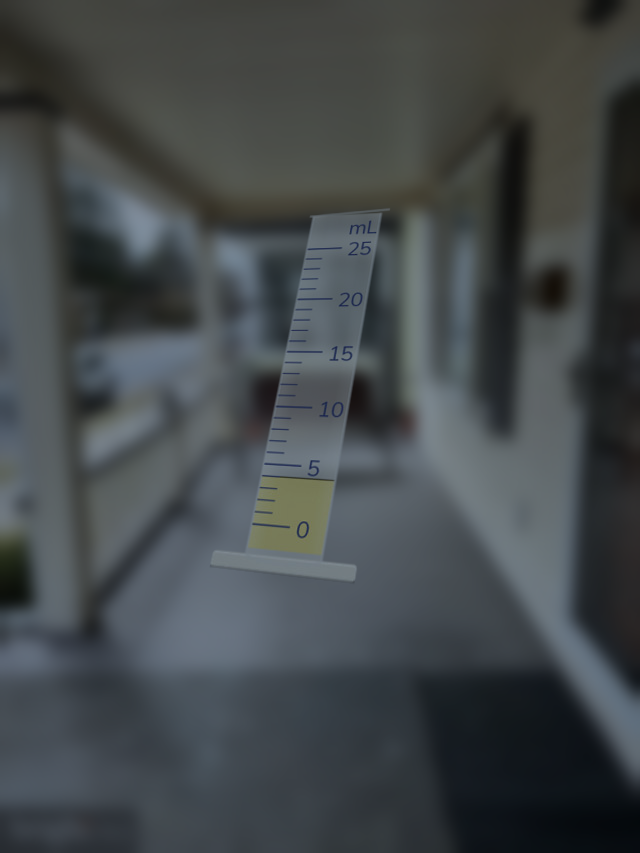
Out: 4mL
